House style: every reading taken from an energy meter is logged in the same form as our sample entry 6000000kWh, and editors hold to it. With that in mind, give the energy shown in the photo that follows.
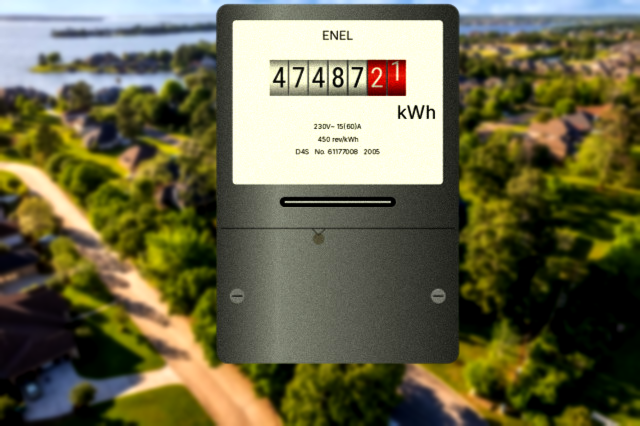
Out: 47487.21kWh
